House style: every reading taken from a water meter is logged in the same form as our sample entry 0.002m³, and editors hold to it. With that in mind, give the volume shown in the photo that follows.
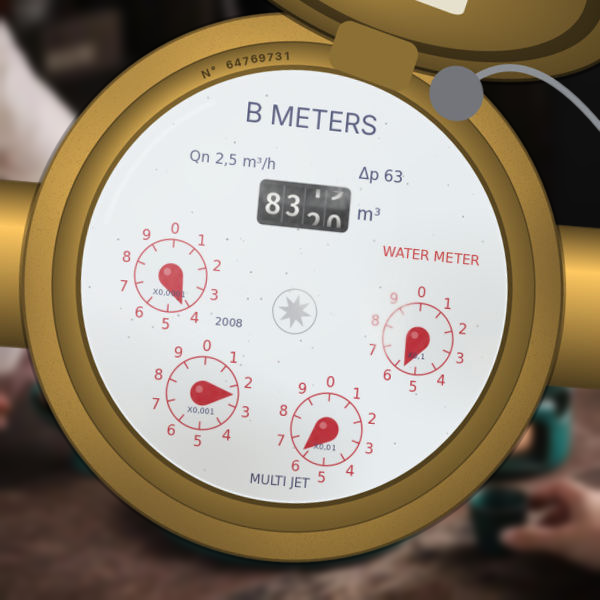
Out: 8319.5624m³
